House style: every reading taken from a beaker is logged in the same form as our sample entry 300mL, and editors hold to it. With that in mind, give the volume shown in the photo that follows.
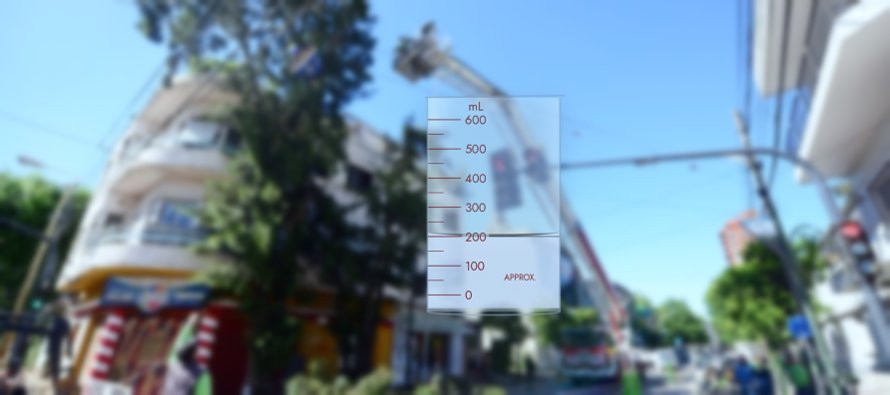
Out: 200mL
